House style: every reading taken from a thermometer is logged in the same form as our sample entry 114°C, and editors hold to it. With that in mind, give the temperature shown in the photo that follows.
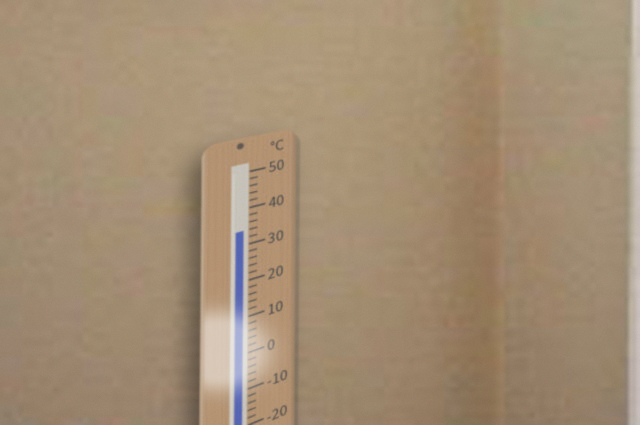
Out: 34°C
